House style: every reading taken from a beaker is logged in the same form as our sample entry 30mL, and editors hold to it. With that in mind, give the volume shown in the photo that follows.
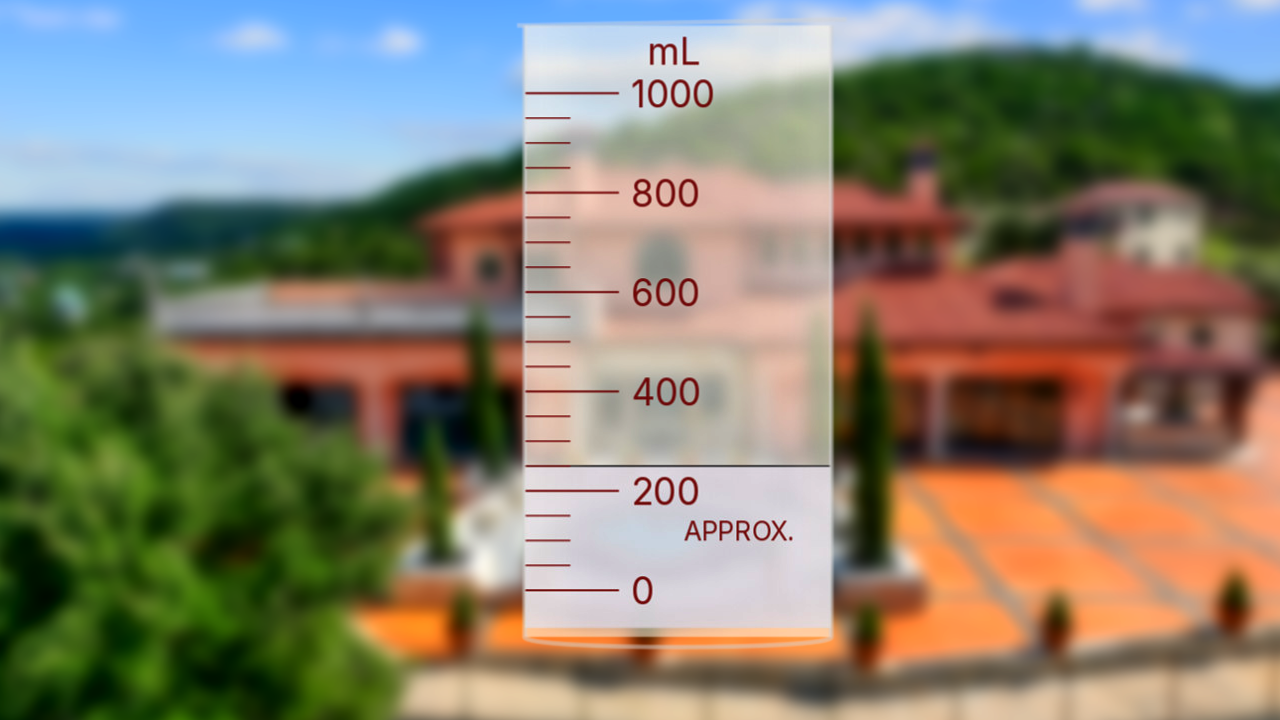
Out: 250mL
